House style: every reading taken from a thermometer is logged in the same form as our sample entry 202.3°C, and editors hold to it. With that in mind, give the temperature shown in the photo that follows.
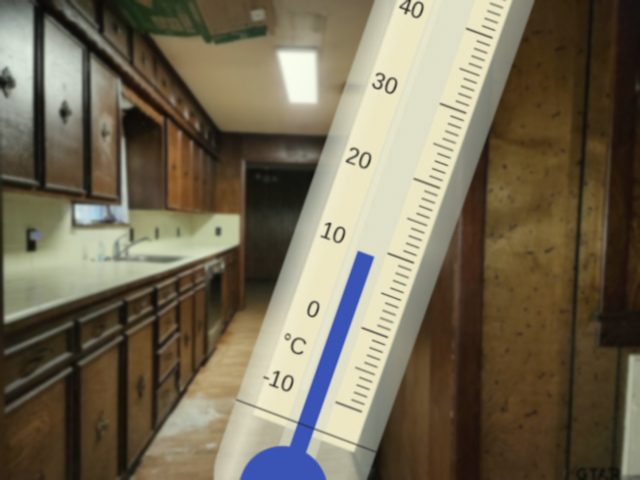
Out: 9°C
